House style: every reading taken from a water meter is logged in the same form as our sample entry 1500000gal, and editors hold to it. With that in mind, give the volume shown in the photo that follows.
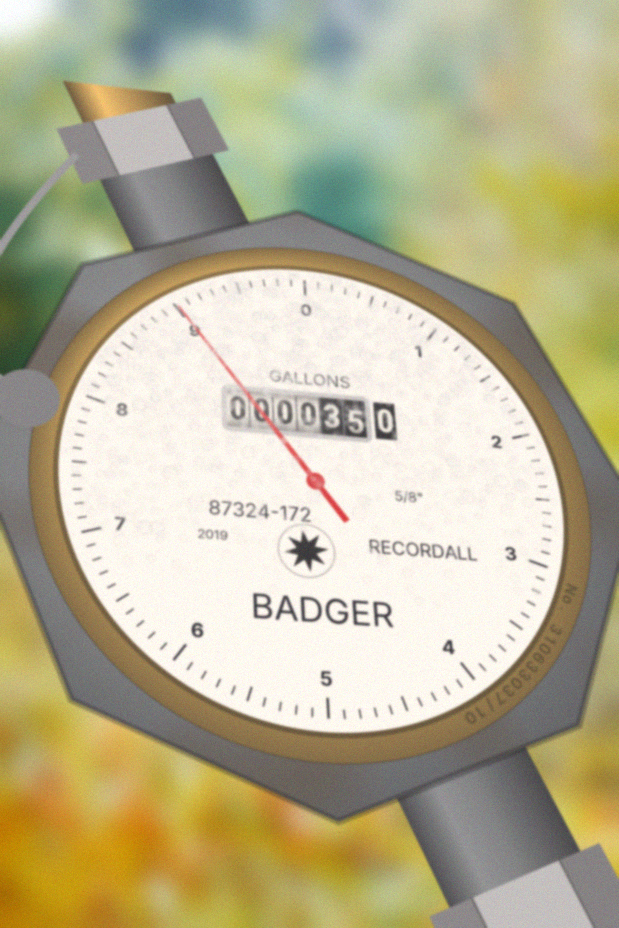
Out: 349.0gal
